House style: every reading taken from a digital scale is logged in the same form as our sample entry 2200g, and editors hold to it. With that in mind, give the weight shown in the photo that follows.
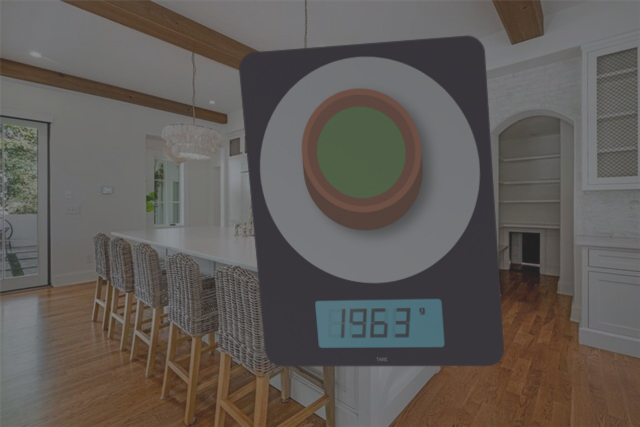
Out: 1963g
